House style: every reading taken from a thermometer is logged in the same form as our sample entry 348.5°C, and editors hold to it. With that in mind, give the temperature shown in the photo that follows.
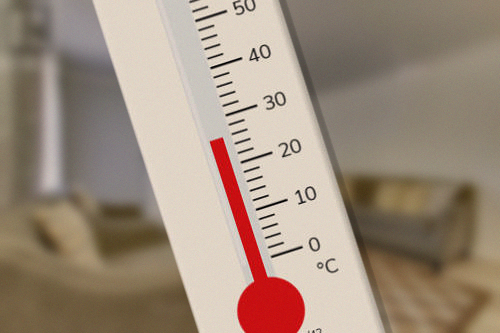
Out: 26°C
